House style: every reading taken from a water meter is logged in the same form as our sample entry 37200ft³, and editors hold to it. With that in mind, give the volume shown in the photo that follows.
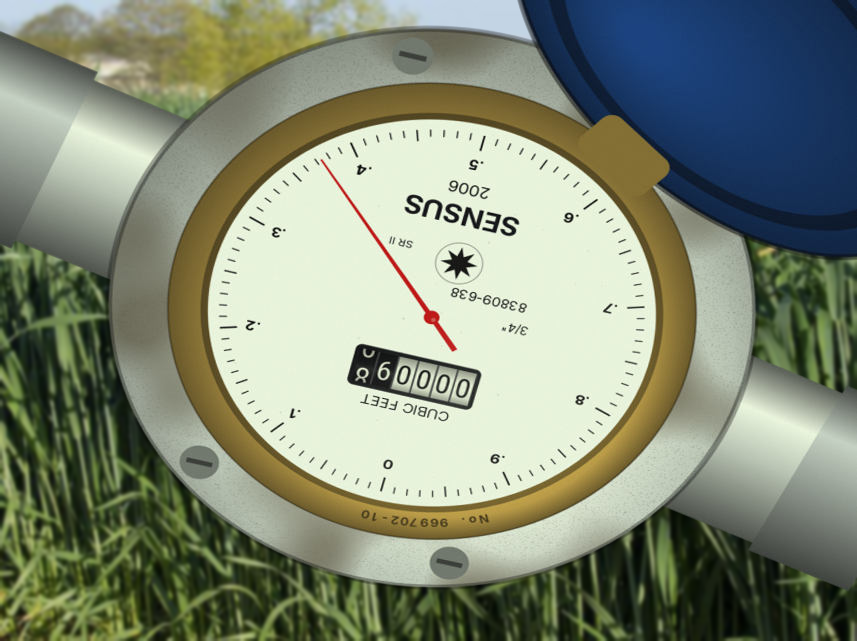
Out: 98.37ft³
